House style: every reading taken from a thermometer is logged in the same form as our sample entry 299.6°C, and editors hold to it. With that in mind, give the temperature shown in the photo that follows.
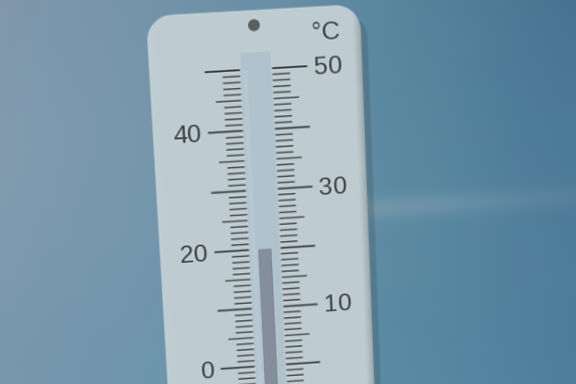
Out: 20°C
